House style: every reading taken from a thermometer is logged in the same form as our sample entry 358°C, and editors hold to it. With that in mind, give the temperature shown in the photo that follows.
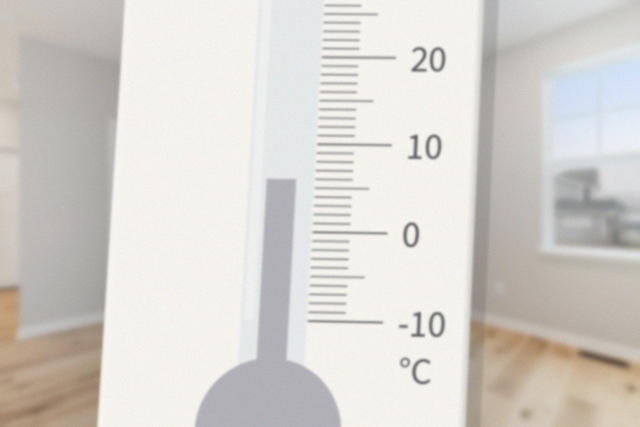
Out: 6°C
